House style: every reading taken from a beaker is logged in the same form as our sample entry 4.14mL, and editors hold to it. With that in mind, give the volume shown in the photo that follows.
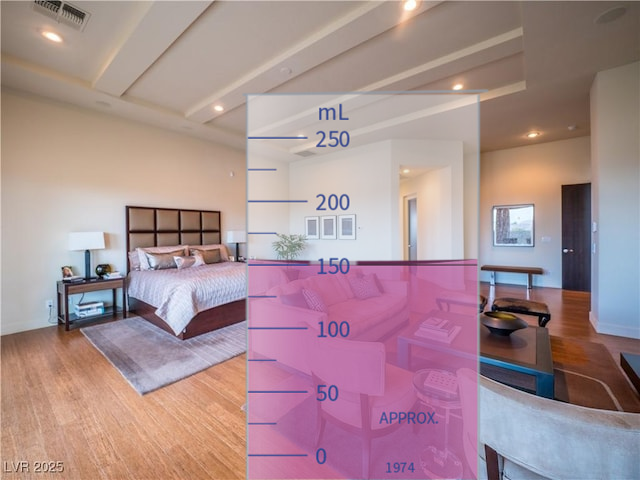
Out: 150mL
